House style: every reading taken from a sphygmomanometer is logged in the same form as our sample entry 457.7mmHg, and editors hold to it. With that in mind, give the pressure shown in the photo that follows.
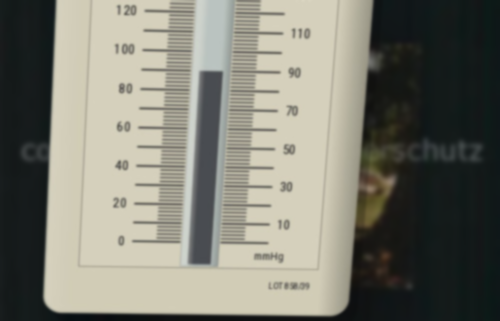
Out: 90mmHg
